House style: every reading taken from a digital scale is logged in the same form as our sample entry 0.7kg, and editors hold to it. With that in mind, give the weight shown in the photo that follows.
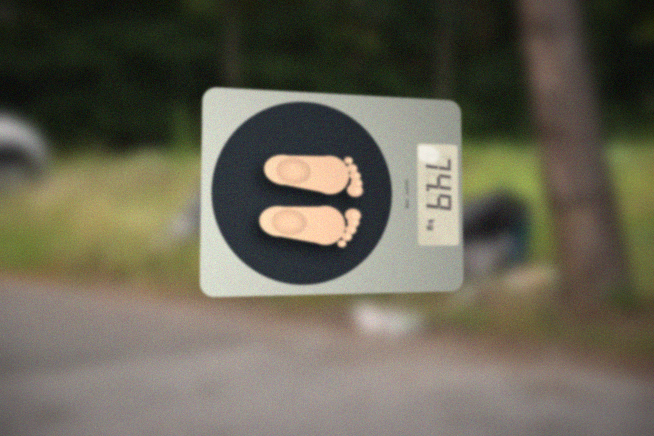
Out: 74.9kg
